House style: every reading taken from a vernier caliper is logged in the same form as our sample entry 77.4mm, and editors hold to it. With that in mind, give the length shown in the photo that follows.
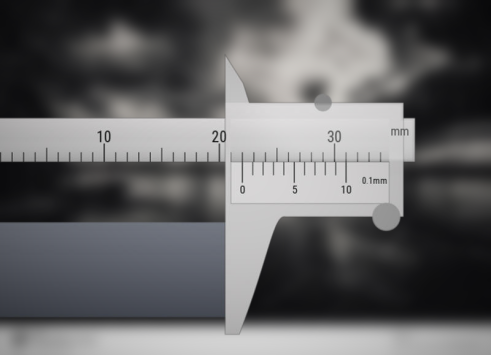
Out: 22.0mm
